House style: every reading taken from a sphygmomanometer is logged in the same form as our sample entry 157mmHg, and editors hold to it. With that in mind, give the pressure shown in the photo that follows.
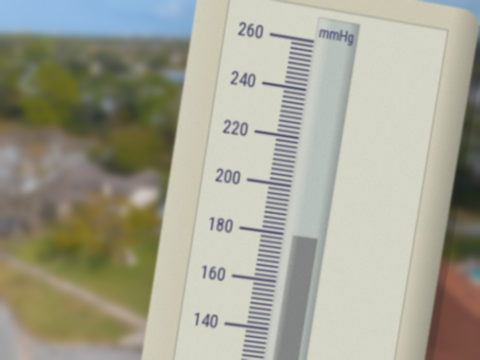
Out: 180mmHg
